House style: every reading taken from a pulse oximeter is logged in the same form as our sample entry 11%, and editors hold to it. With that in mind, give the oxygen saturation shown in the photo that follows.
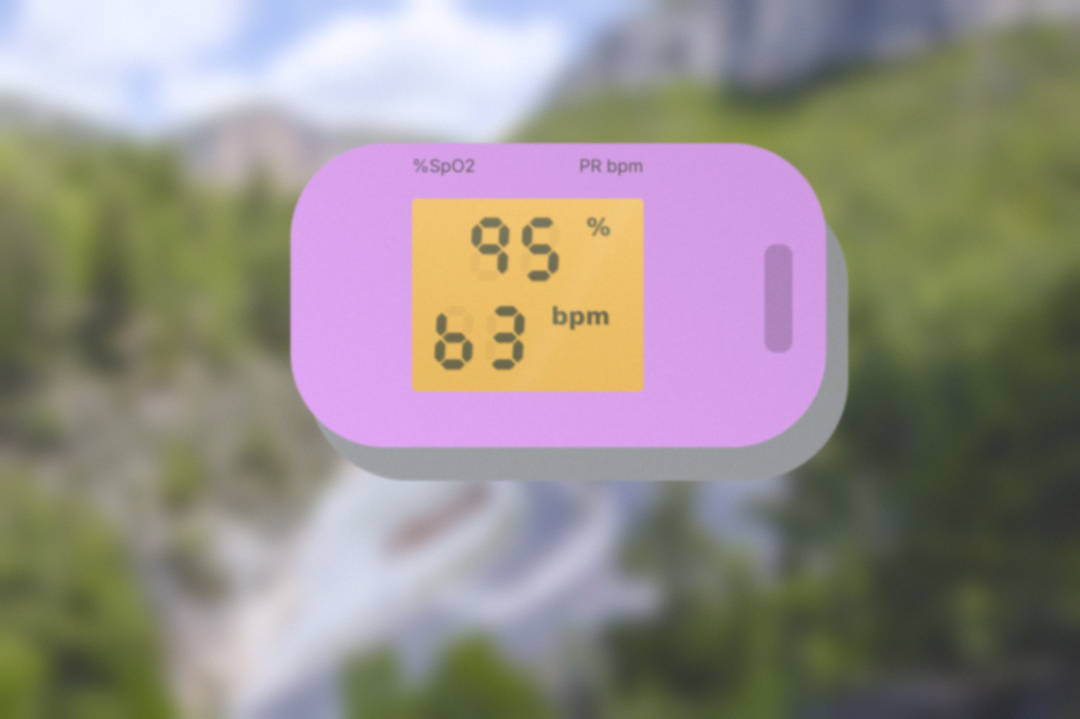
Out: 95%
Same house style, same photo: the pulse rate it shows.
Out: 63bpm
